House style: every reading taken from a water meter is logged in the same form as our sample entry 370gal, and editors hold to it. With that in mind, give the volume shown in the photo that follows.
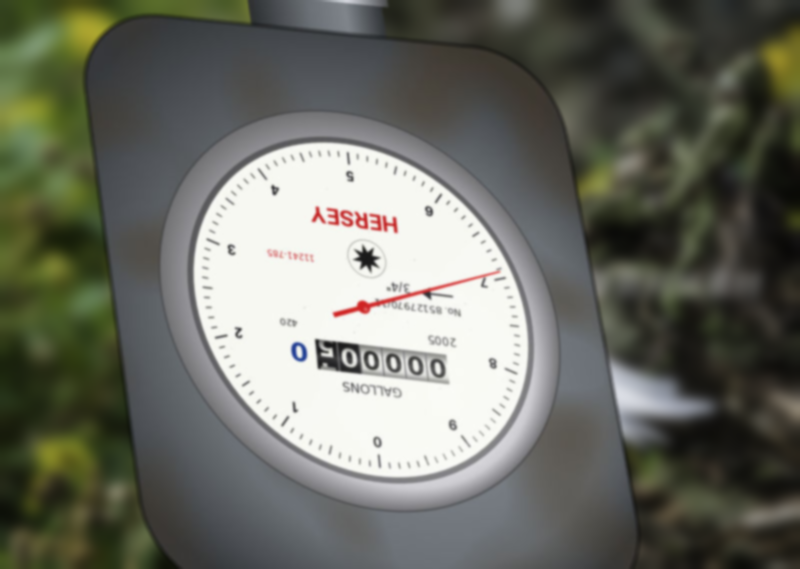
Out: 46.9gal
